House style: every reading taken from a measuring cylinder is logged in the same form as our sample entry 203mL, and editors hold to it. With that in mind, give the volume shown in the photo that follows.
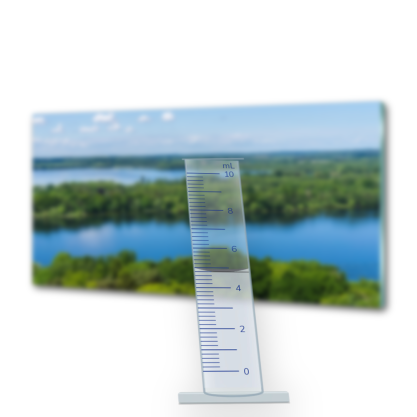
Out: 4.8mL
